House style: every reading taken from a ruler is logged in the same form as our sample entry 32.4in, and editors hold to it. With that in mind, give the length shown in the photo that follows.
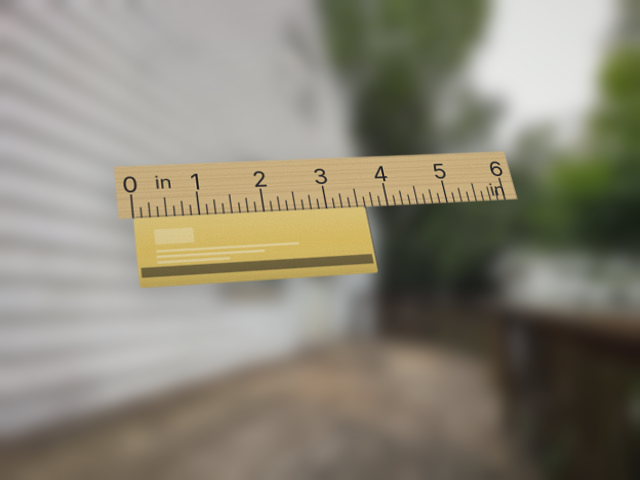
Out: 3.625in
